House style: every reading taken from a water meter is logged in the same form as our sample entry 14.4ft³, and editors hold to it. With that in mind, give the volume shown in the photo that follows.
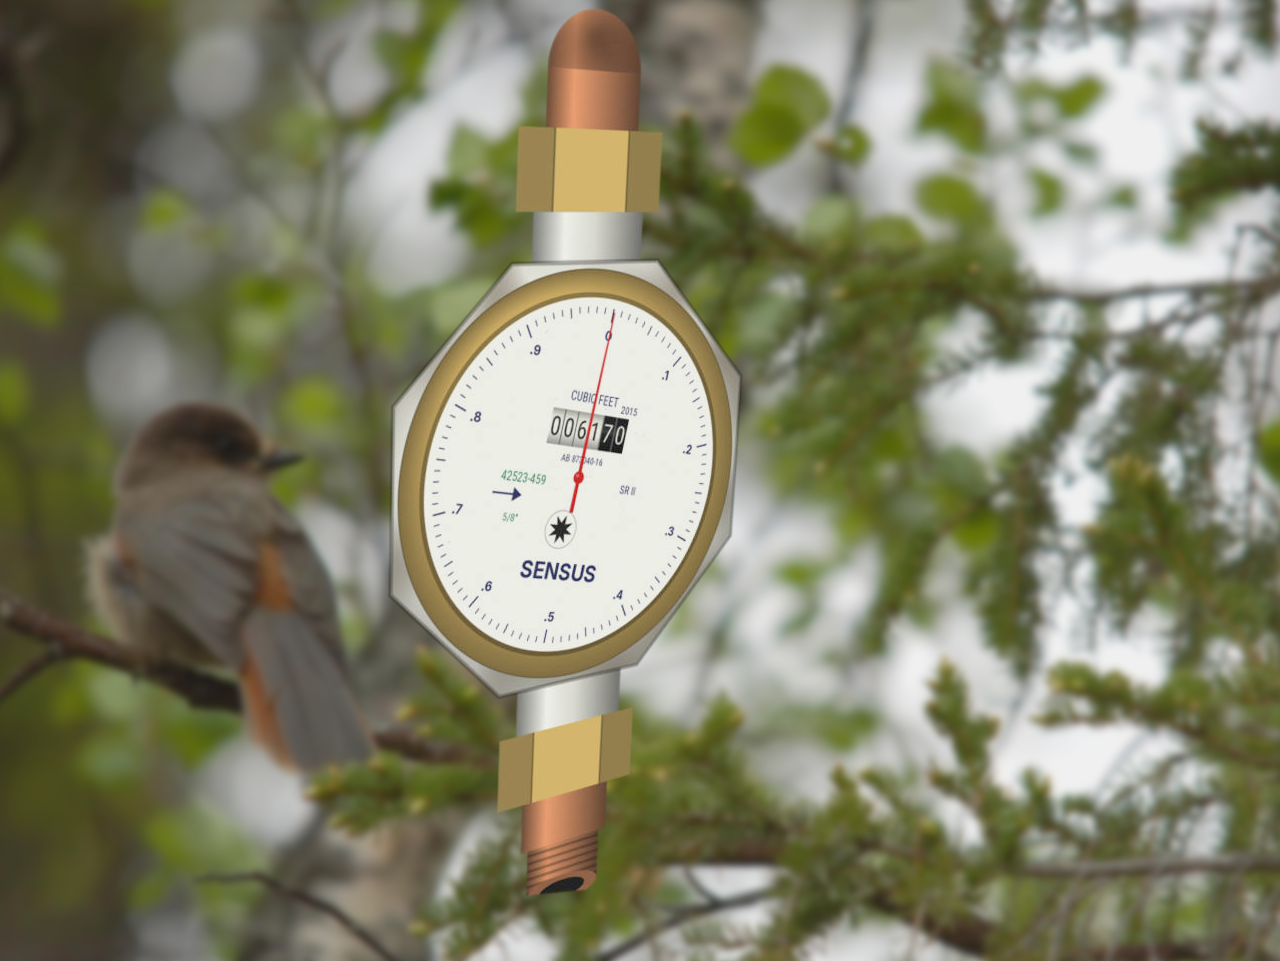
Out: 6170.00ft³
